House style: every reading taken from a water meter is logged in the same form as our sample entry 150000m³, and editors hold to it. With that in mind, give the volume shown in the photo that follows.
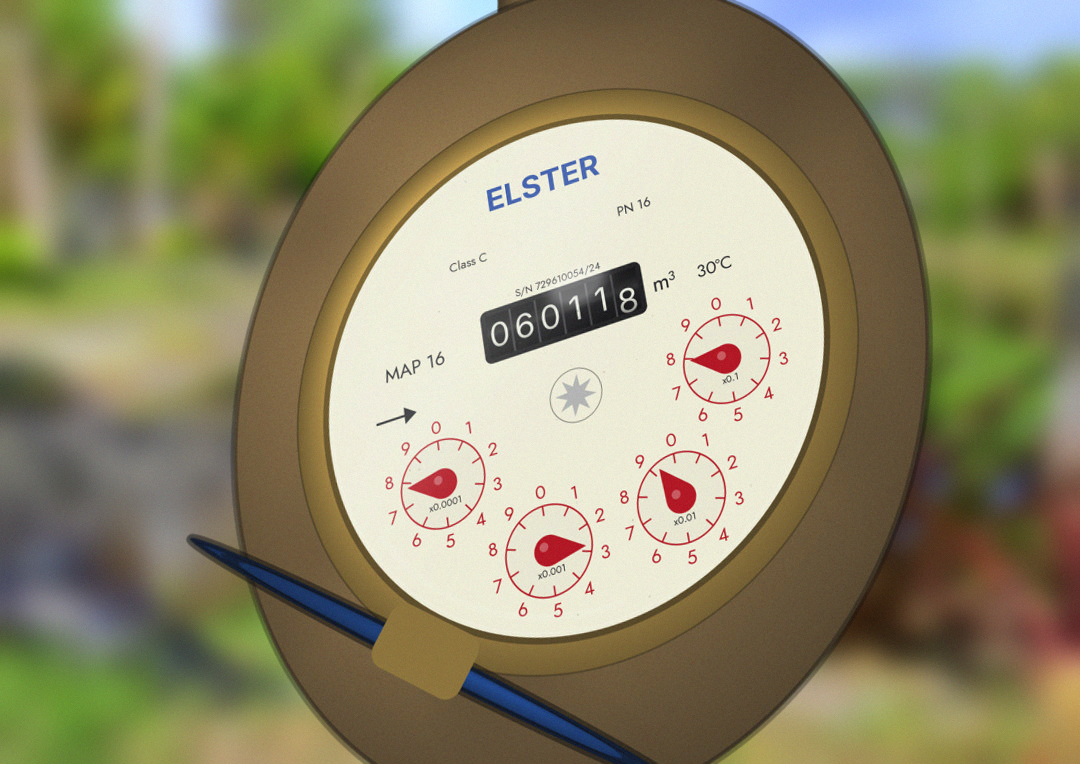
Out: 60117.7927m³
